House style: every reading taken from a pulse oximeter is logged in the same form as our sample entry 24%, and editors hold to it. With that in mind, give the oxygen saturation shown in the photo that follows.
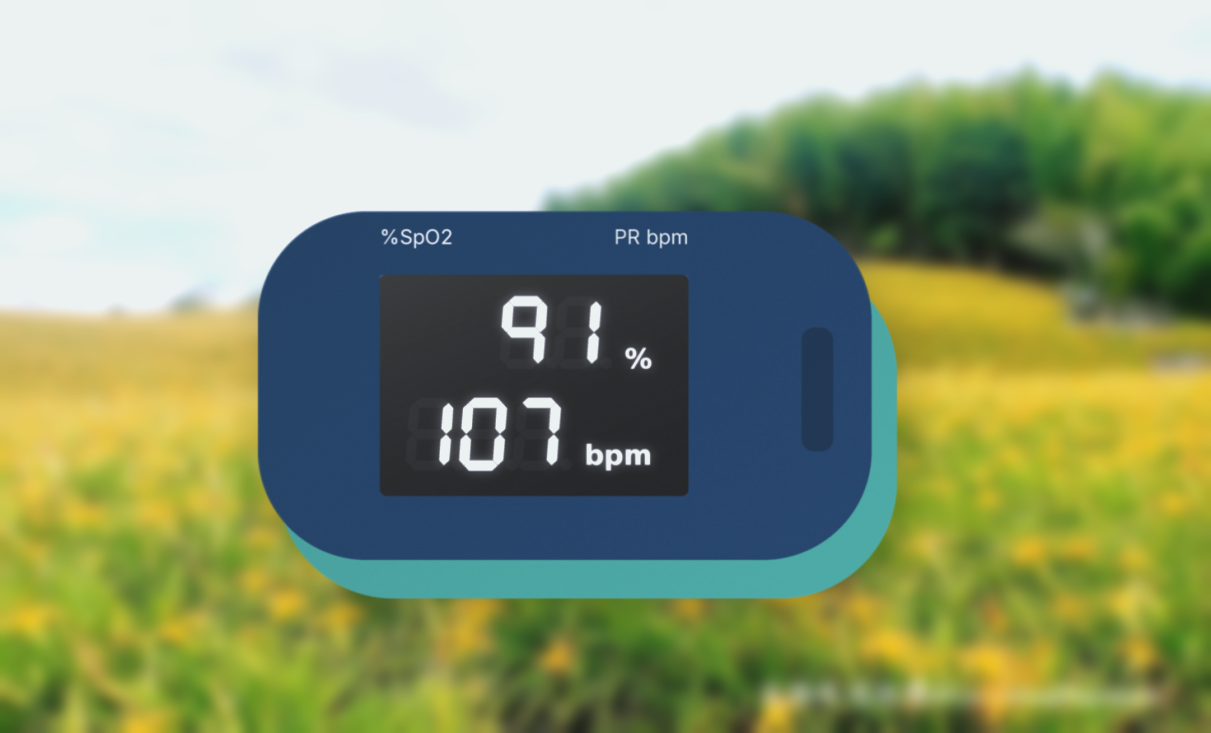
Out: 91%
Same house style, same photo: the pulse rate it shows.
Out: 107bpm
